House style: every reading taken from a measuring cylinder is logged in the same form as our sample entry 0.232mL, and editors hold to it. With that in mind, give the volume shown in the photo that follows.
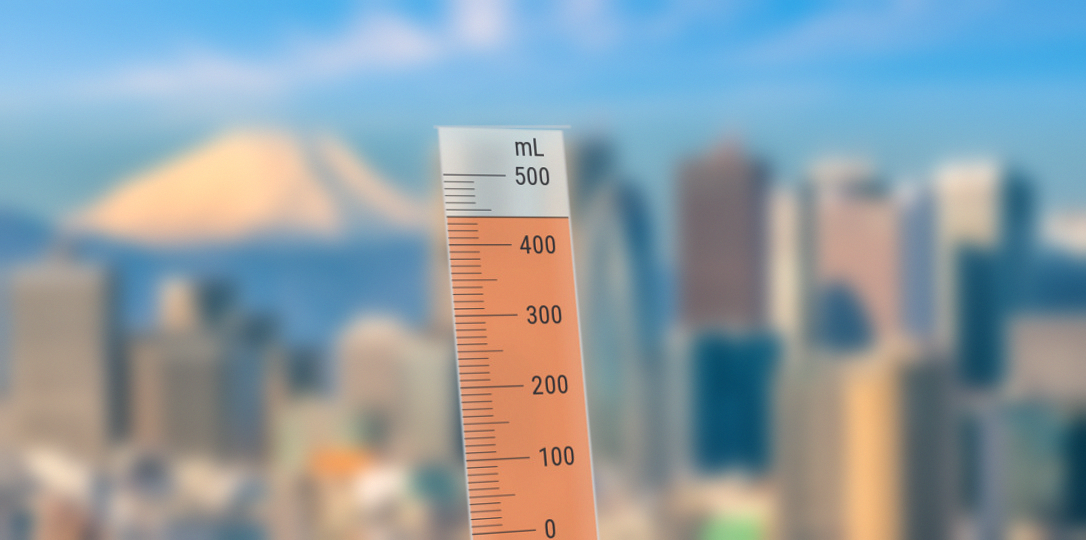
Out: 440mL
